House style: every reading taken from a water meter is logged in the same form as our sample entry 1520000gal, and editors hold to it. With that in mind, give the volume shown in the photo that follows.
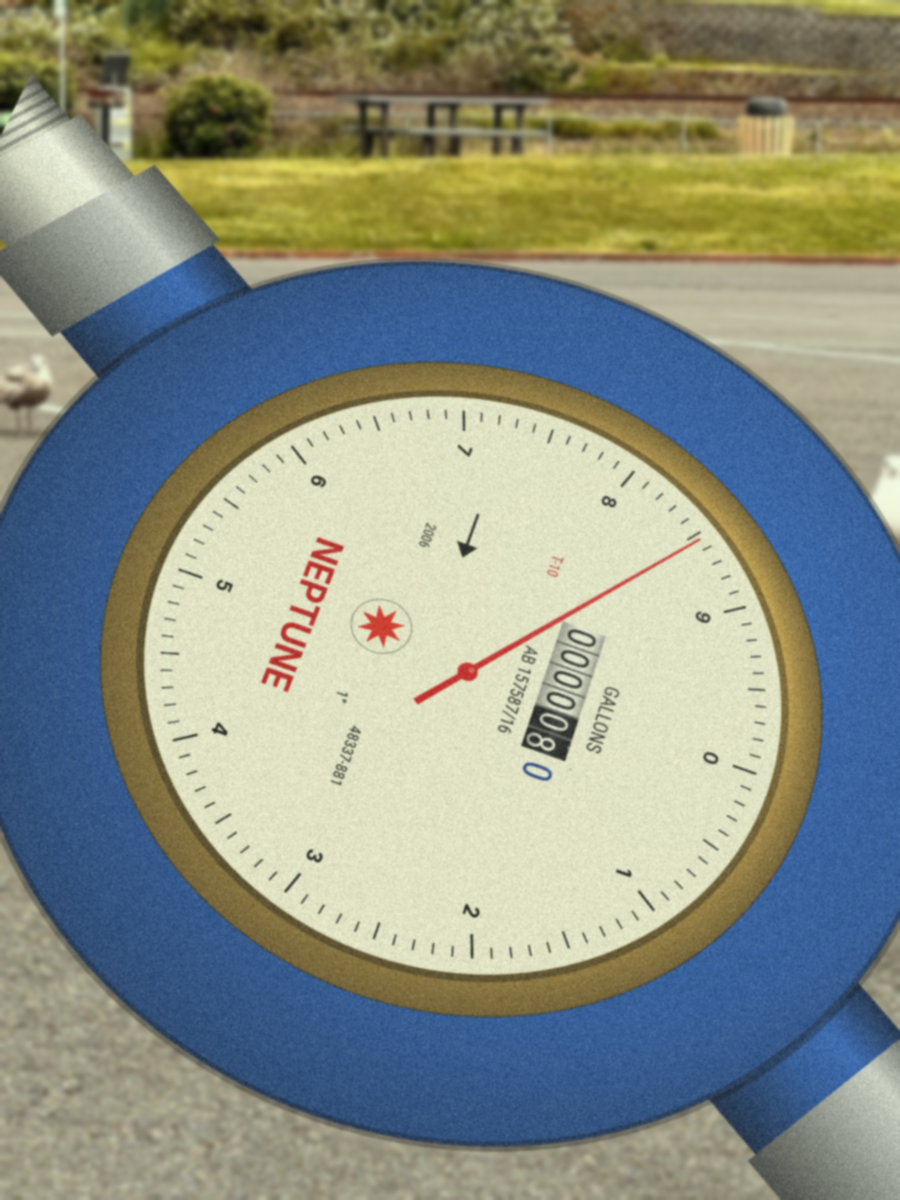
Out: 78.5gal
